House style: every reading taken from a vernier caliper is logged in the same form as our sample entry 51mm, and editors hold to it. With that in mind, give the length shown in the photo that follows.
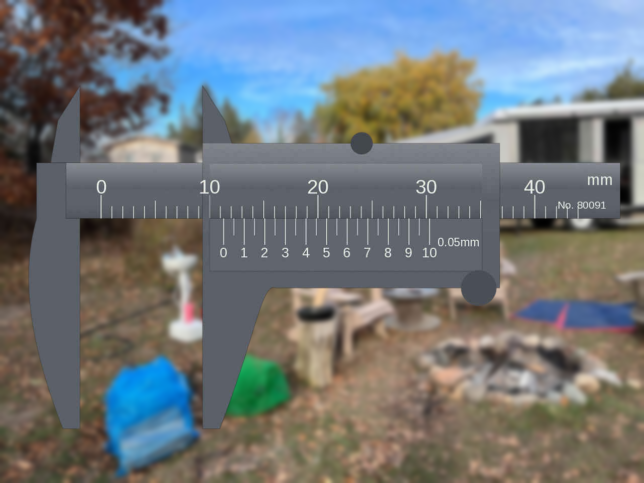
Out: 11.3mm
